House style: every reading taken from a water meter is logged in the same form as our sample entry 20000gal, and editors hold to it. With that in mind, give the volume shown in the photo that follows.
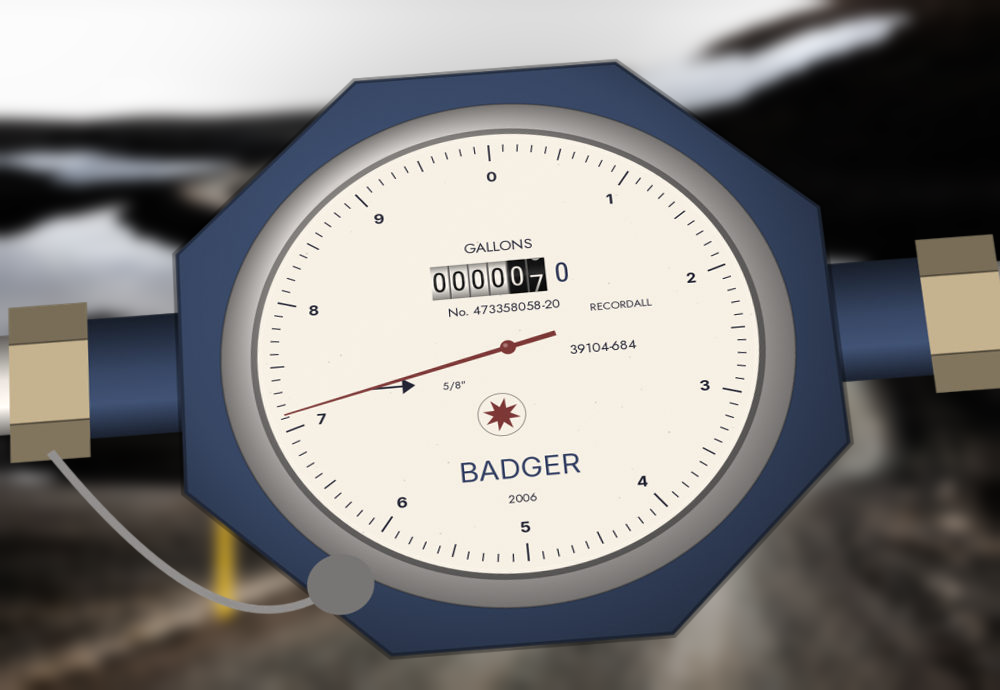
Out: 67.1gal
